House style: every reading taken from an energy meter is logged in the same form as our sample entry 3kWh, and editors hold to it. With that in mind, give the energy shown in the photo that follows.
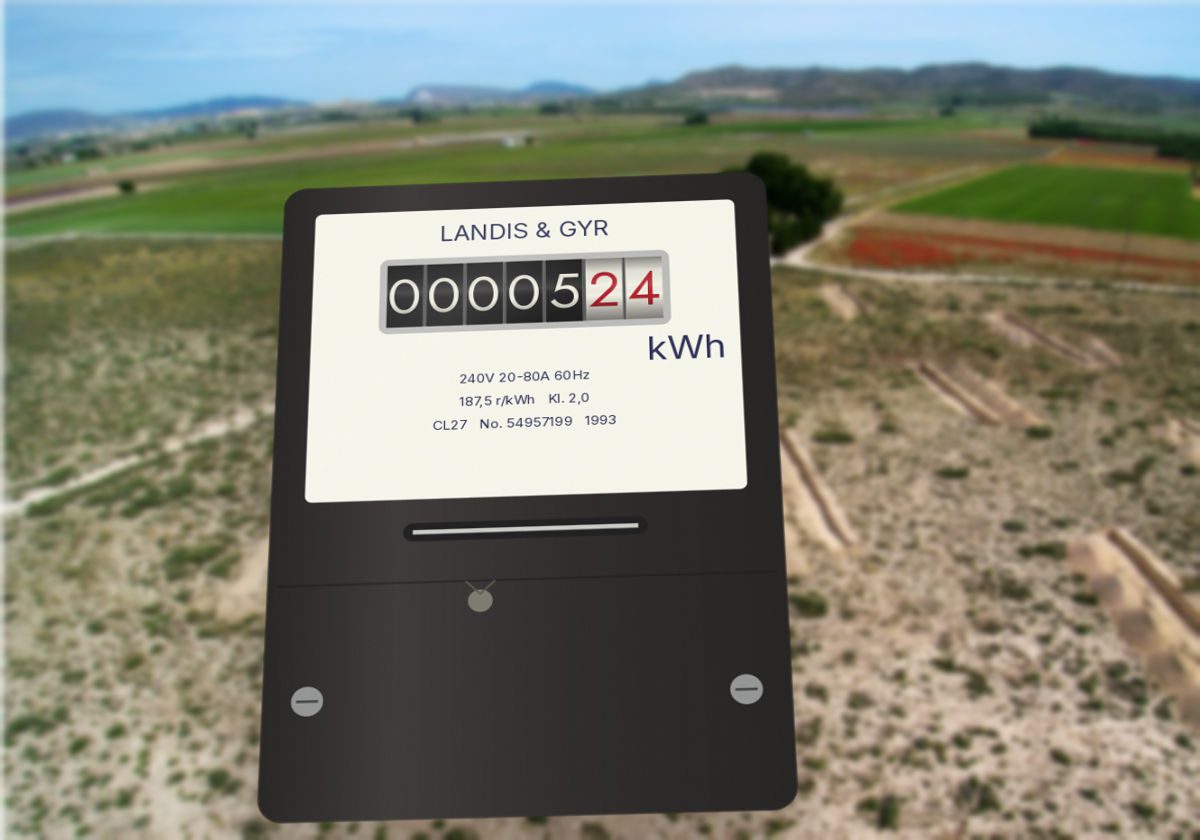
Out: 5.24kWh
